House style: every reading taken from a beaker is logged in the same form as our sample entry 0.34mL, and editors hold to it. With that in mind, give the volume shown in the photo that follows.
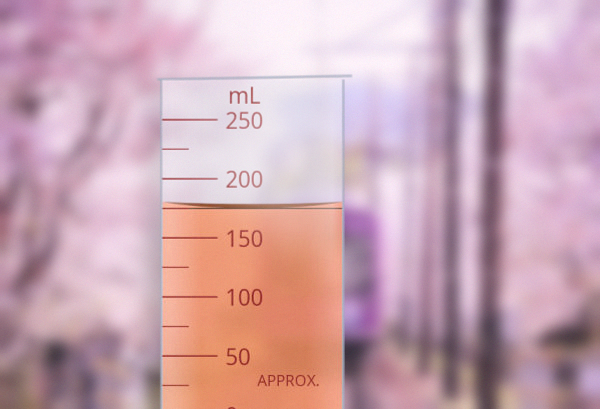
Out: 175mL
